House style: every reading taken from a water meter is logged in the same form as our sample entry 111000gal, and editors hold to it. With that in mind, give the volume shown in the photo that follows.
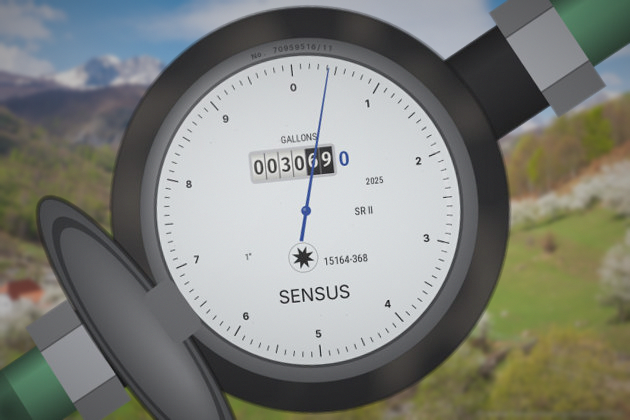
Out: 30690.4gal
